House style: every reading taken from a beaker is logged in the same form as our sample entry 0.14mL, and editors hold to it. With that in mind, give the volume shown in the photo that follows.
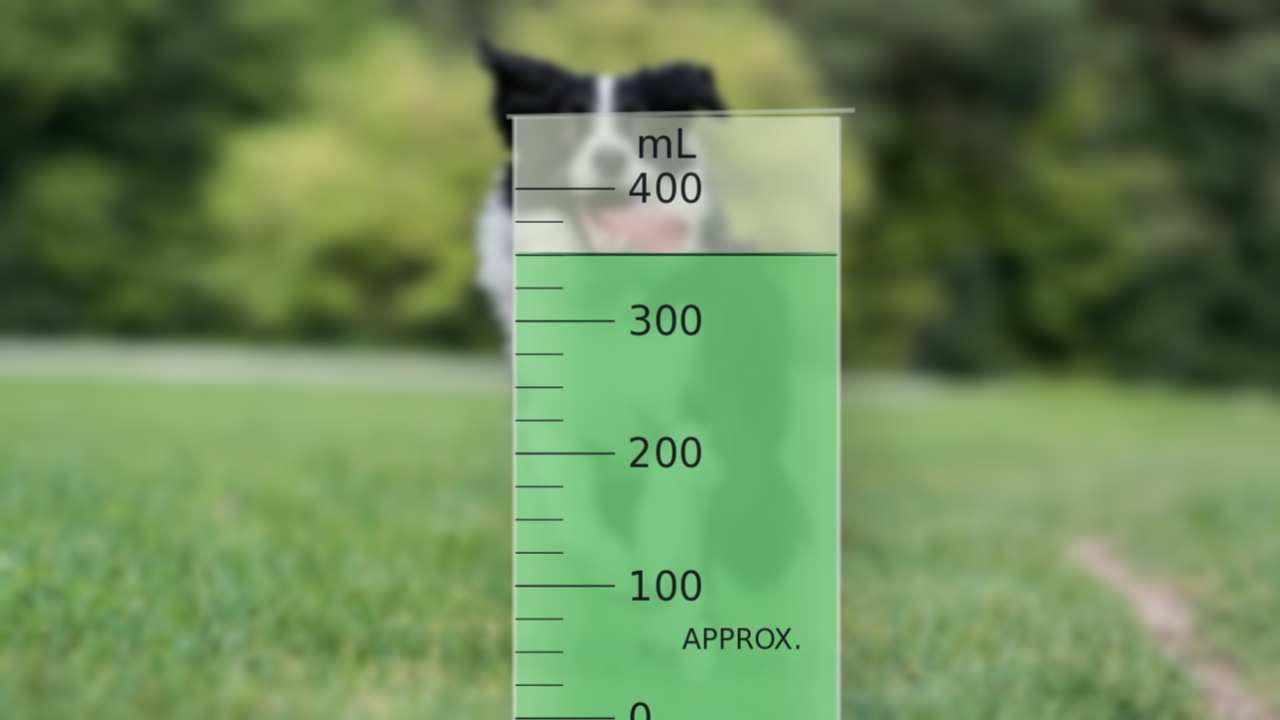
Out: 350mL
